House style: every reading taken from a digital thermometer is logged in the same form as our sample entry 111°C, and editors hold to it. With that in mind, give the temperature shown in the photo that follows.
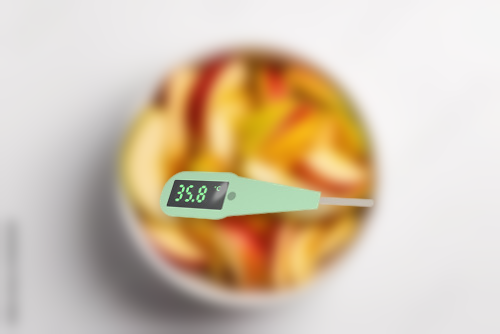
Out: 35.8°C
